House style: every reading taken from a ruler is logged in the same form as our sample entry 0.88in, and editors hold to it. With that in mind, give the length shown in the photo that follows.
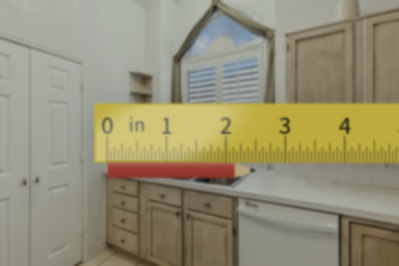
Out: 2.5in
